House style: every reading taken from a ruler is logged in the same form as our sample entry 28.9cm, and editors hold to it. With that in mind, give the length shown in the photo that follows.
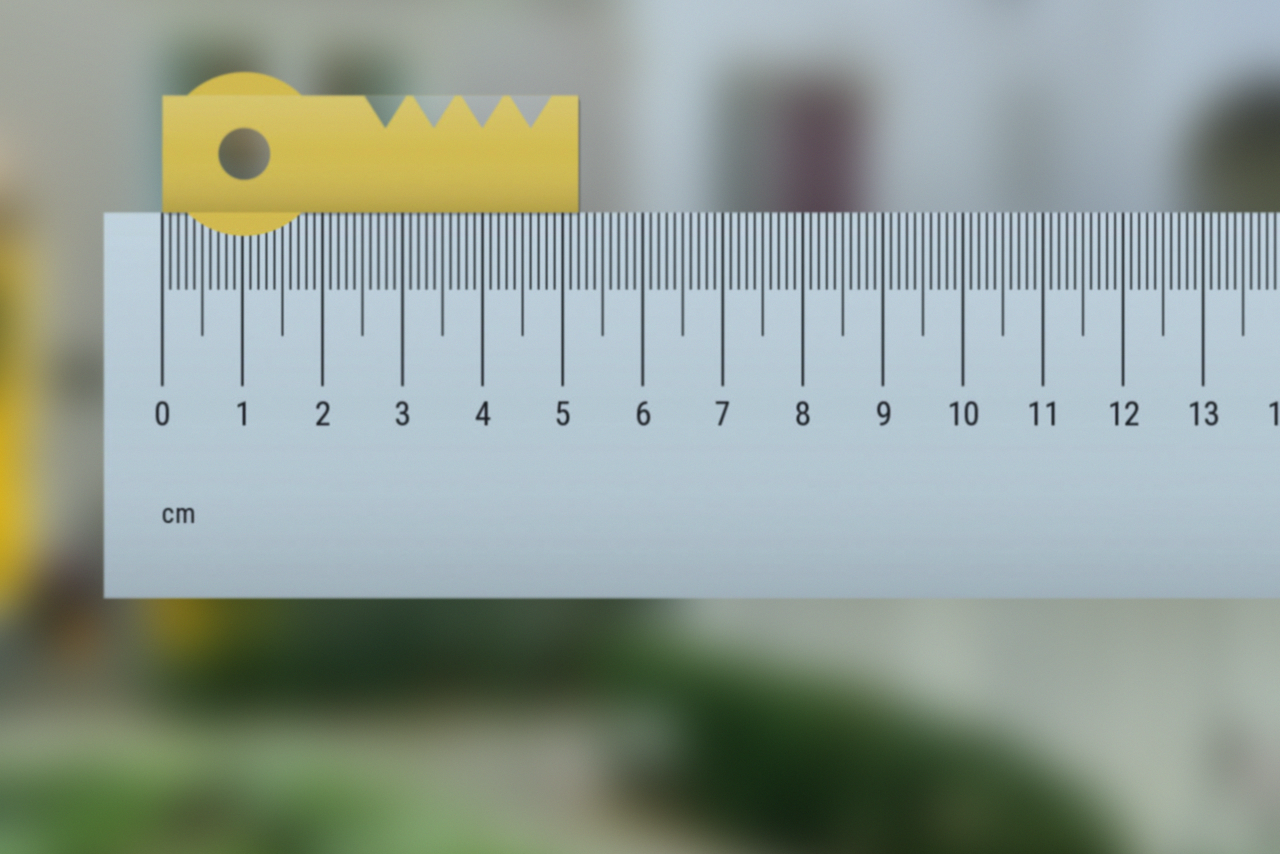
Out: 5.2cm
